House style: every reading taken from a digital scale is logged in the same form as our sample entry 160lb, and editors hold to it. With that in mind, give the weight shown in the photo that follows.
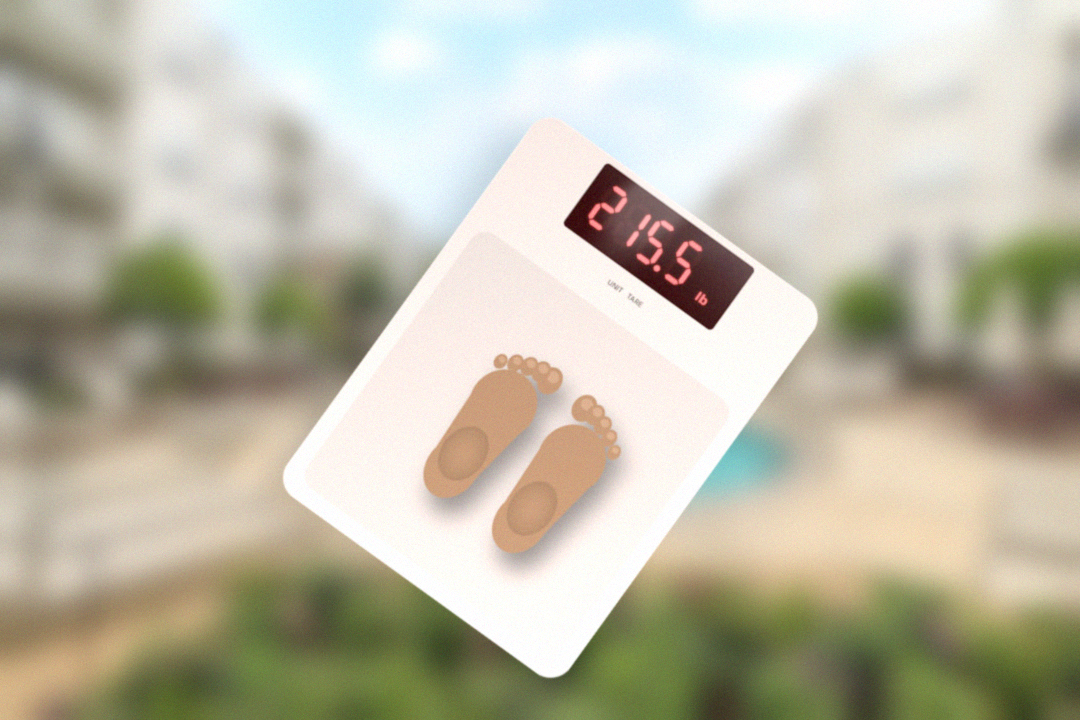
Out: 215.5lb
